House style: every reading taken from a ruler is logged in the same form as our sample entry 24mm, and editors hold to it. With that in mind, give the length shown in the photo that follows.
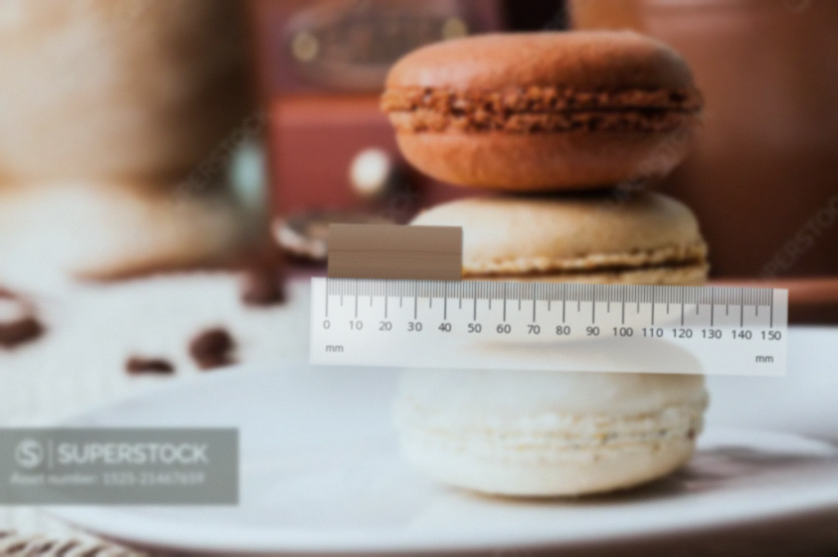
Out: 45mm
